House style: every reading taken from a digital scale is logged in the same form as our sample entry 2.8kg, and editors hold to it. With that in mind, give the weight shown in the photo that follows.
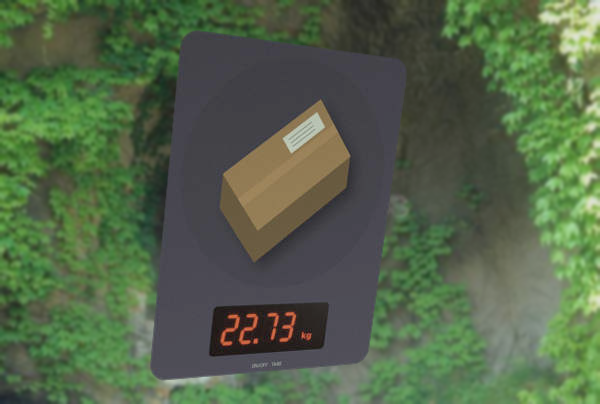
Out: 22.73kg
